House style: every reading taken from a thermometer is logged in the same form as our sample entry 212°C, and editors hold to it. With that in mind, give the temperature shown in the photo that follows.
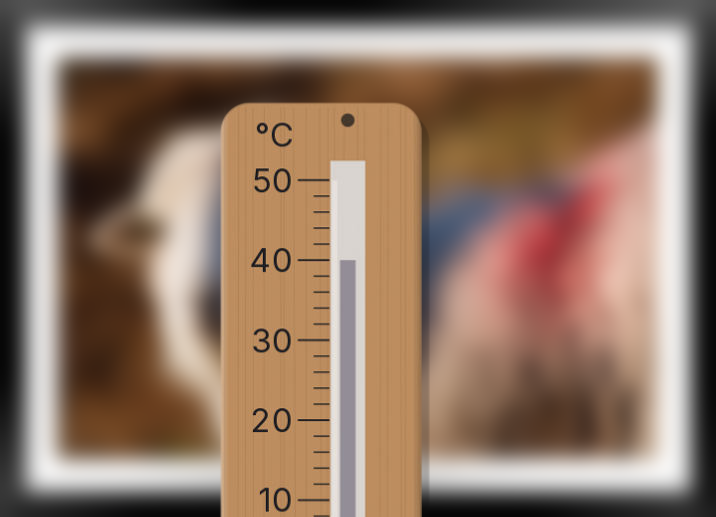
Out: 40°C
